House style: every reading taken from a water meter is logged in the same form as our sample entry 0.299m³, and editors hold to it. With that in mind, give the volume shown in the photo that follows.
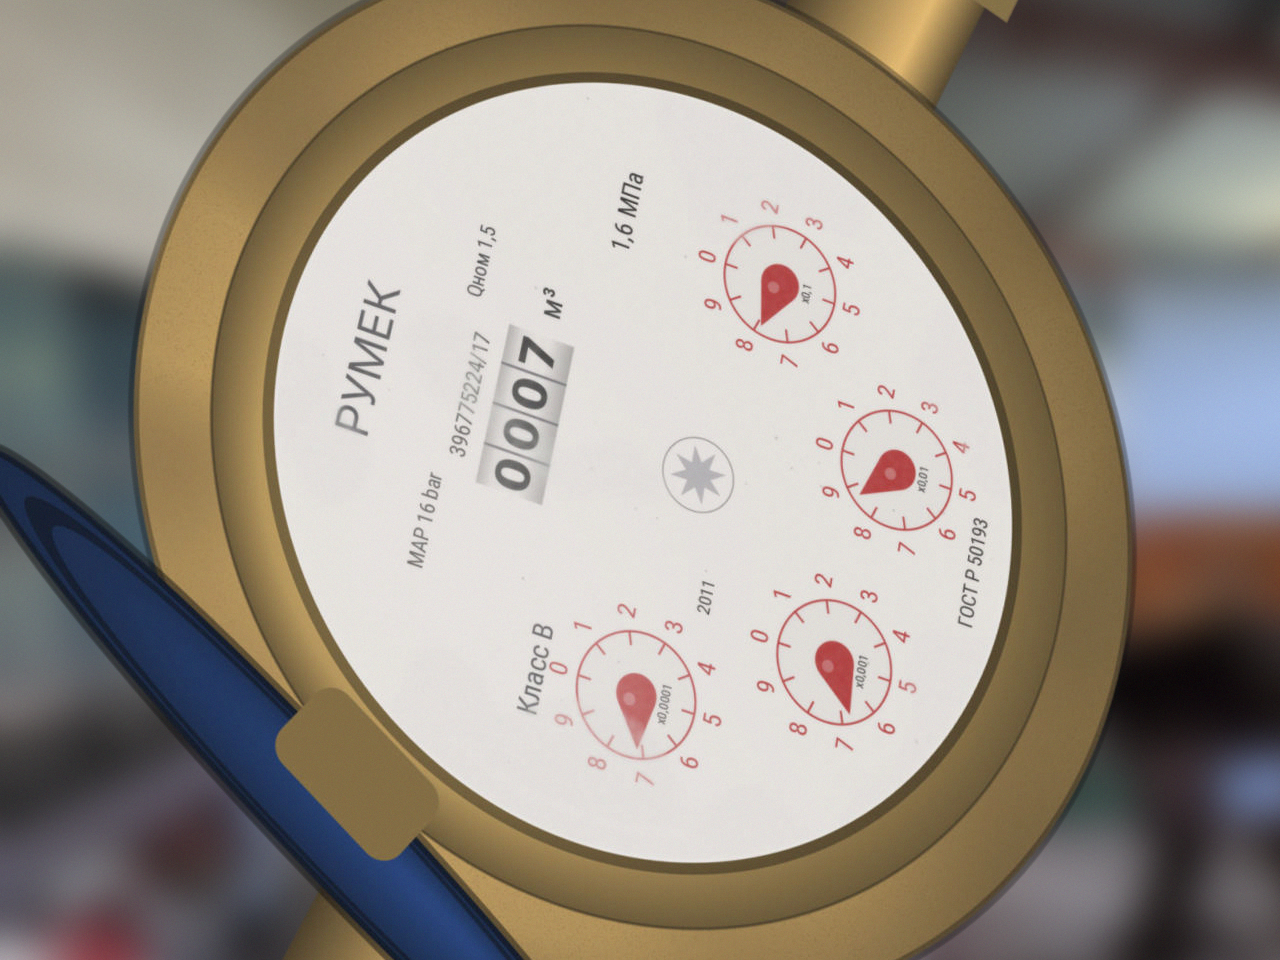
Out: 7.7867m³
